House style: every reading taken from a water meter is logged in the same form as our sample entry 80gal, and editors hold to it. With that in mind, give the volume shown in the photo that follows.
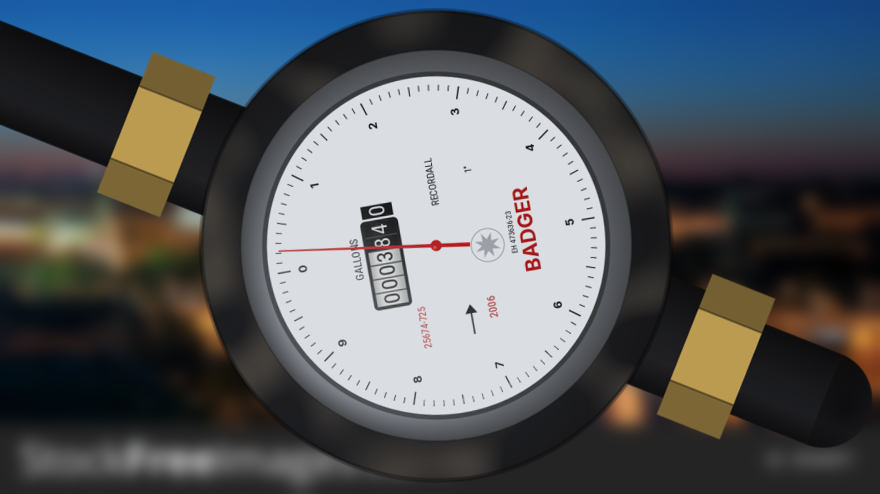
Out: 3840.2gal
